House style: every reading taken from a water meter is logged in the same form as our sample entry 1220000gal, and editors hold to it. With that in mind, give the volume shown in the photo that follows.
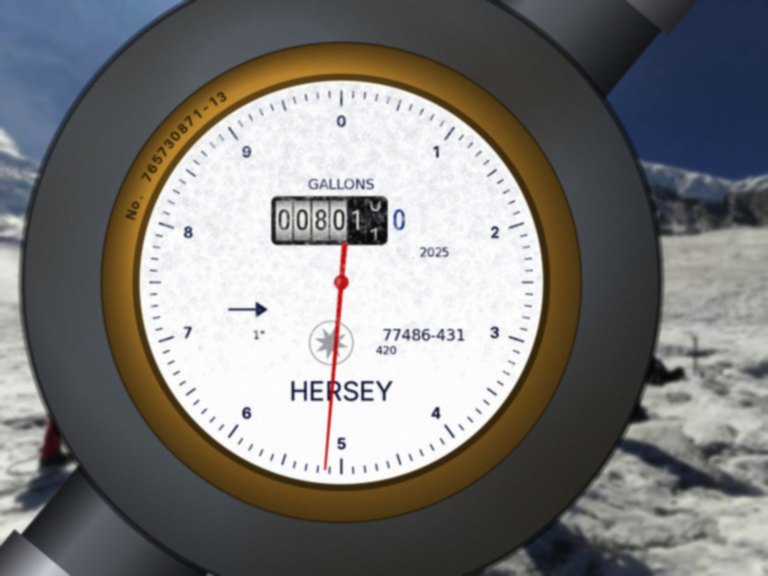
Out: 80105.1gal
